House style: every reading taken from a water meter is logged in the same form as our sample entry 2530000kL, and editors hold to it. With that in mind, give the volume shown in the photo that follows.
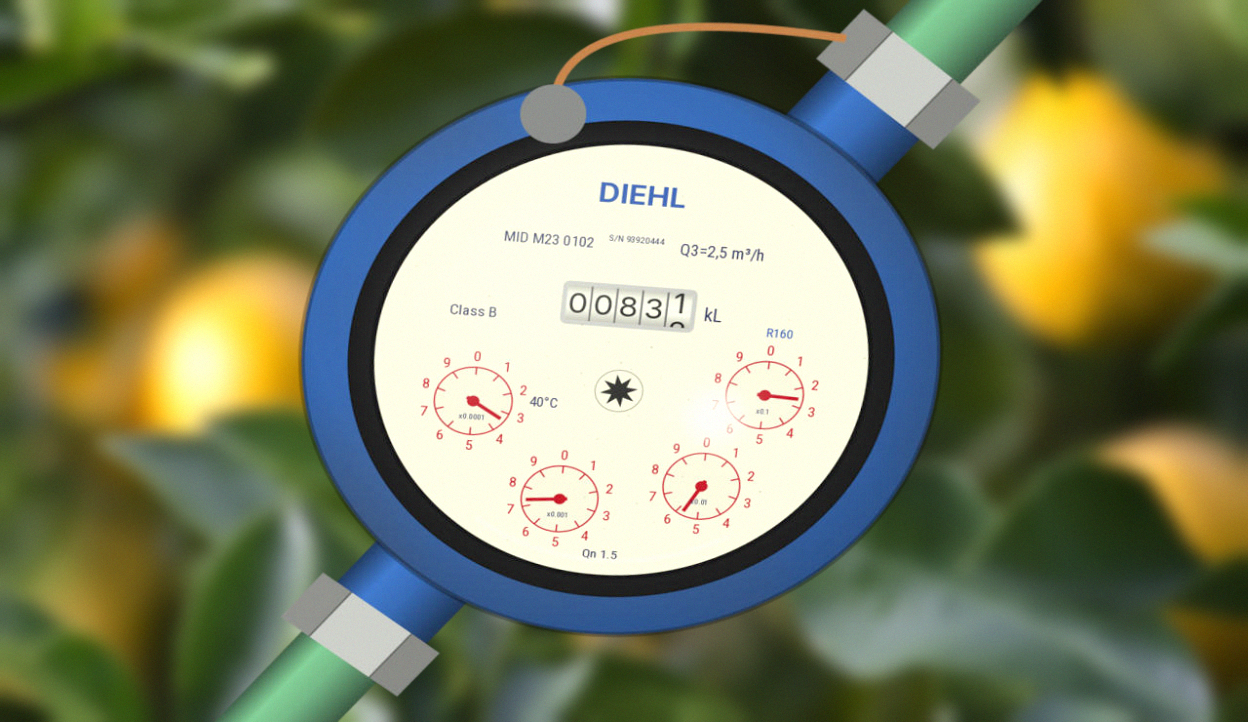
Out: 831.2573kL
